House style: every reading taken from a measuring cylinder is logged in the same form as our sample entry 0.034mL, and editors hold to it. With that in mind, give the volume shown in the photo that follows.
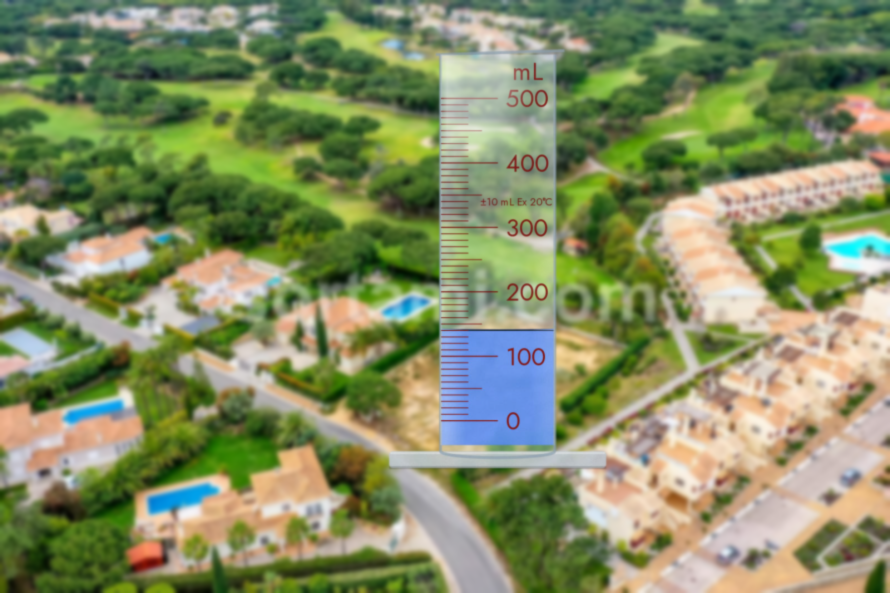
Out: 140mL
